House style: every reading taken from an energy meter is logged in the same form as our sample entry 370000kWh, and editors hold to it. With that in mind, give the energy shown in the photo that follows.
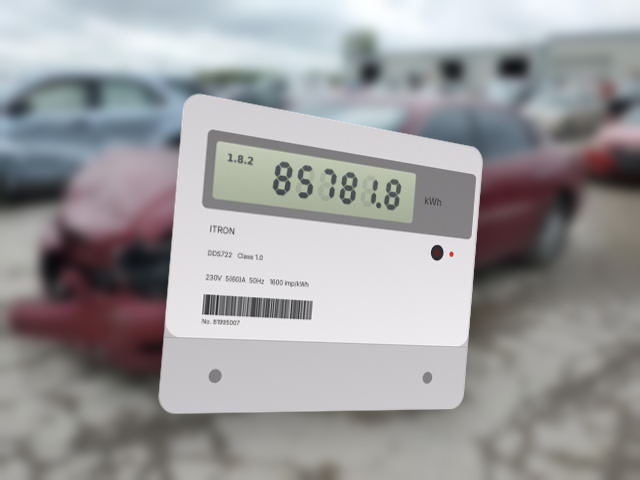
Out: 85781.8kWh
